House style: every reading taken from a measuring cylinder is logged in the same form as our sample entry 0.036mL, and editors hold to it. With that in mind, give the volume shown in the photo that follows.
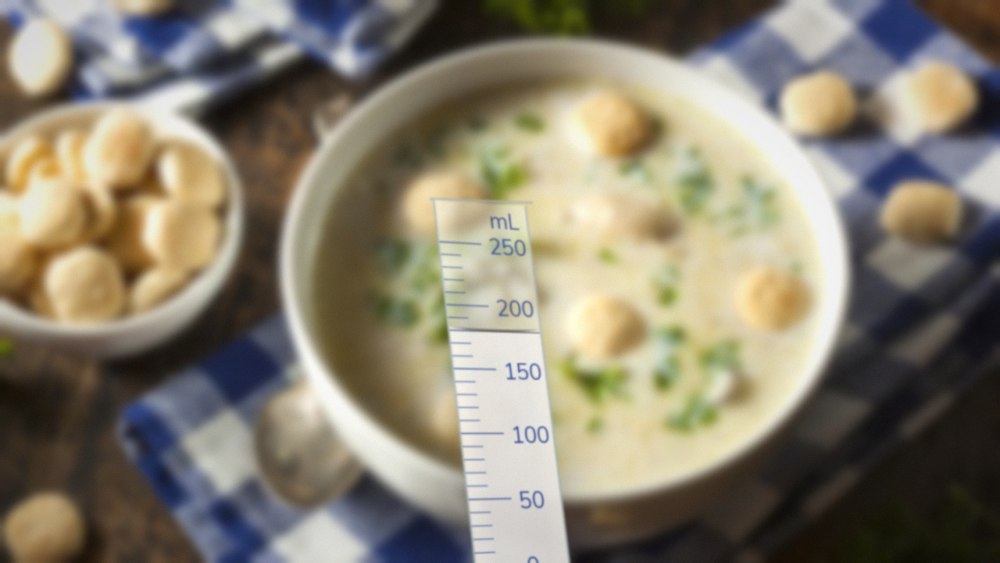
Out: 180mL
